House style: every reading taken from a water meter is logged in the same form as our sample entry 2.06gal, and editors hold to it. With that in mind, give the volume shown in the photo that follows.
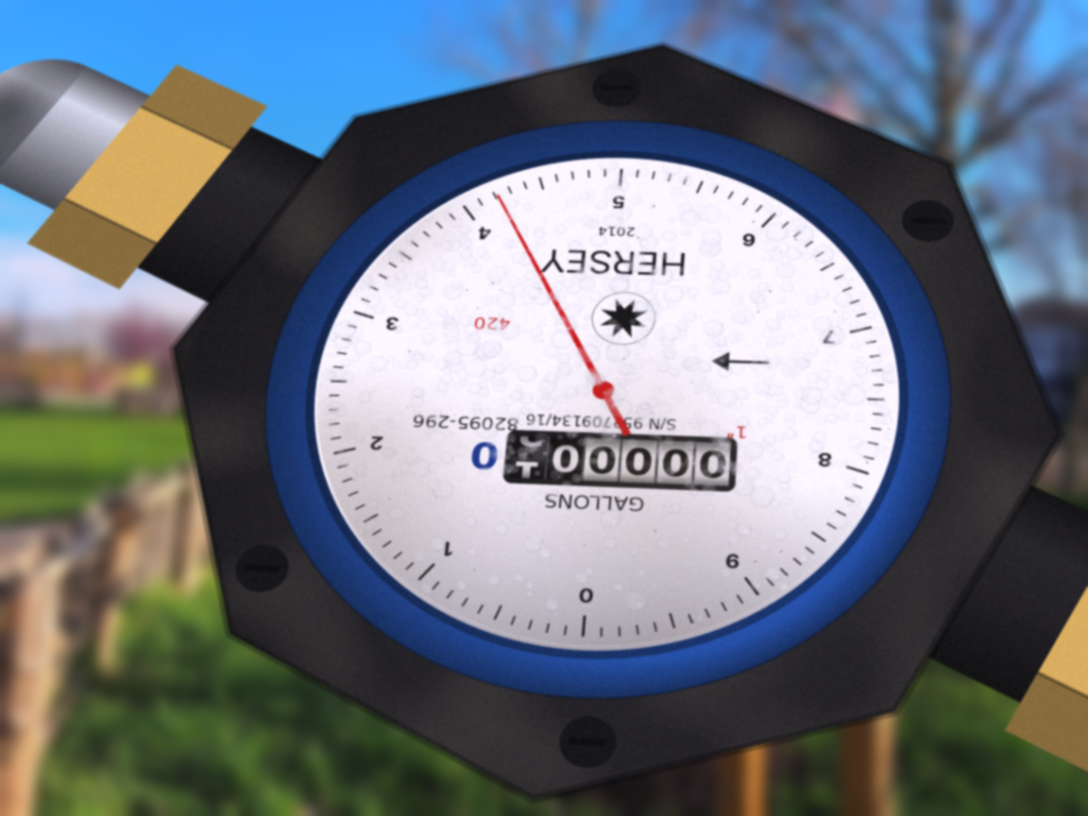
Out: 14.2gal
